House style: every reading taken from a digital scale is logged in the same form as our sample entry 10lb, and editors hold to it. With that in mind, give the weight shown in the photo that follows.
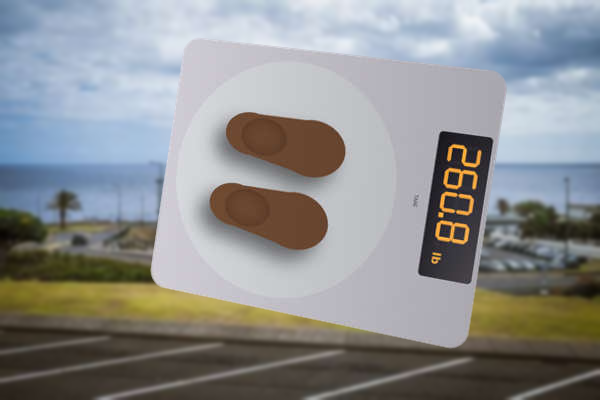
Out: 260.8lb
